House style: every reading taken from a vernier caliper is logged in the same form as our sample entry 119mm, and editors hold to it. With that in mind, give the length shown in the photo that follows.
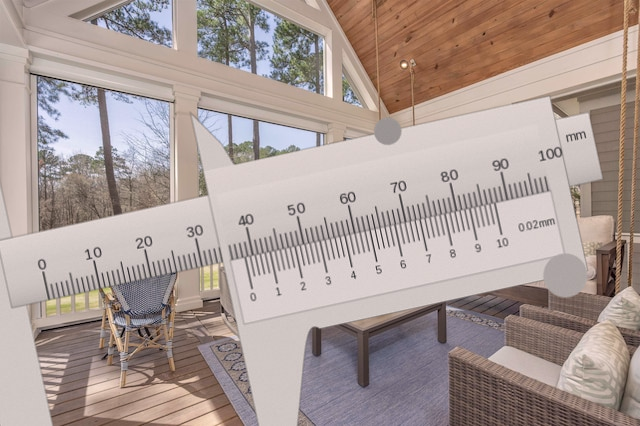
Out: 38.5mm
